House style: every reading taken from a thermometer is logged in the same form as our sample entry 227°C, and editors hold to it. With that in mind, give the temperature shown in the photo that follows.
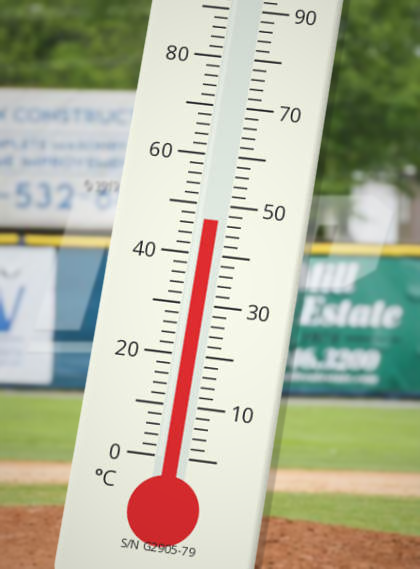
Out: 47°C
